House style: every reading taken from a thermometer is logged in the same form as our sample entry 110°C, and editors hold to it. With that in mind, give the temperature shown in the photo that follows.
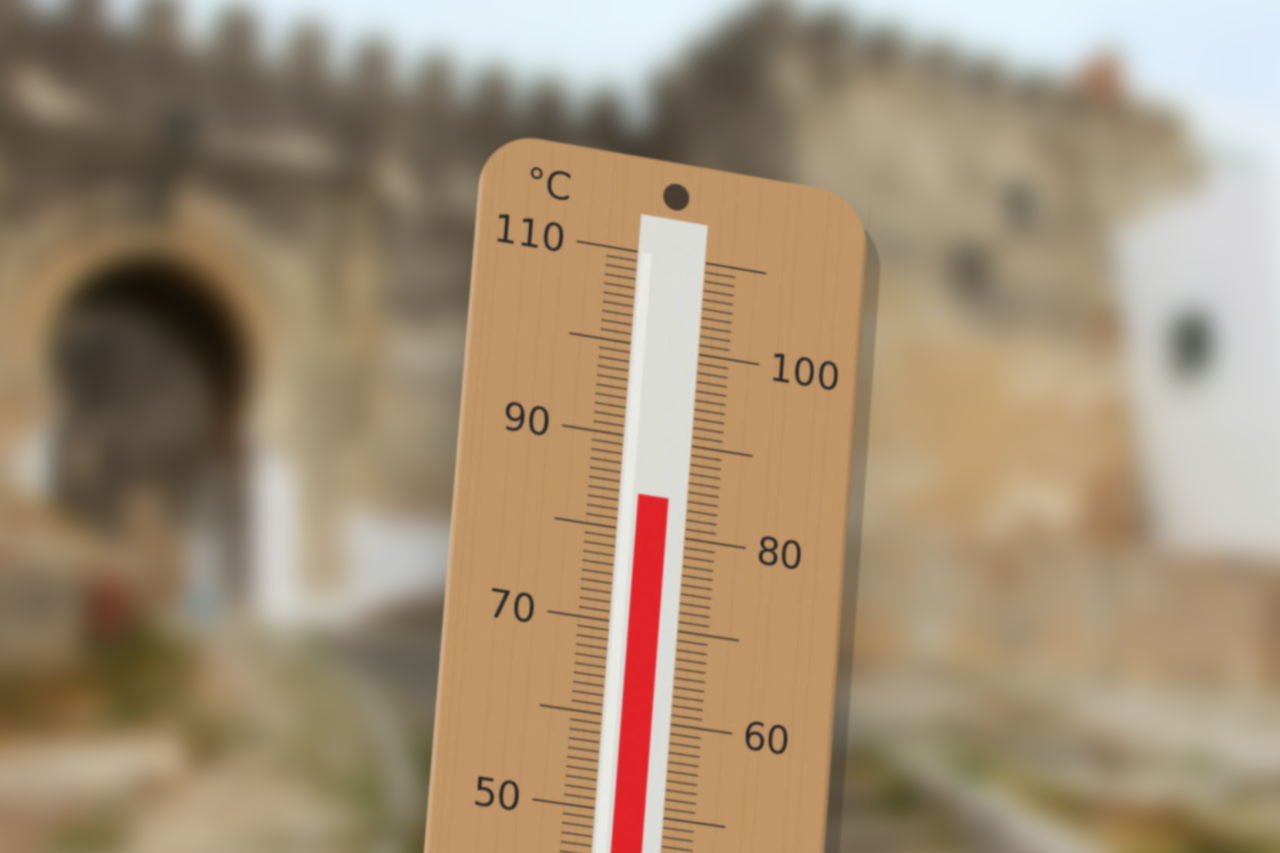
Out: 84°C
